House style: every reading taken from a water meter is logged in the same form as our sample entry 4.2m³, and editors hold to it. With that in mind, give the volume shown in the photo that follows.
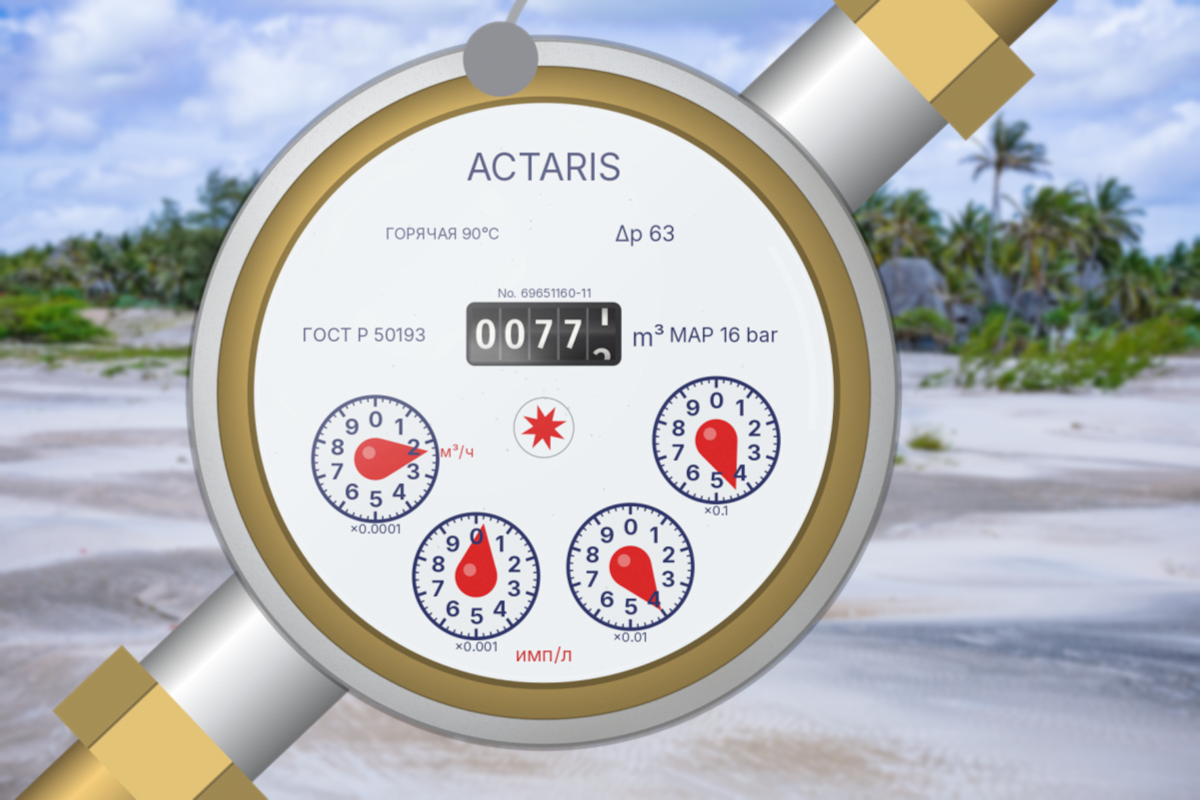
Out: 771.4402m³
